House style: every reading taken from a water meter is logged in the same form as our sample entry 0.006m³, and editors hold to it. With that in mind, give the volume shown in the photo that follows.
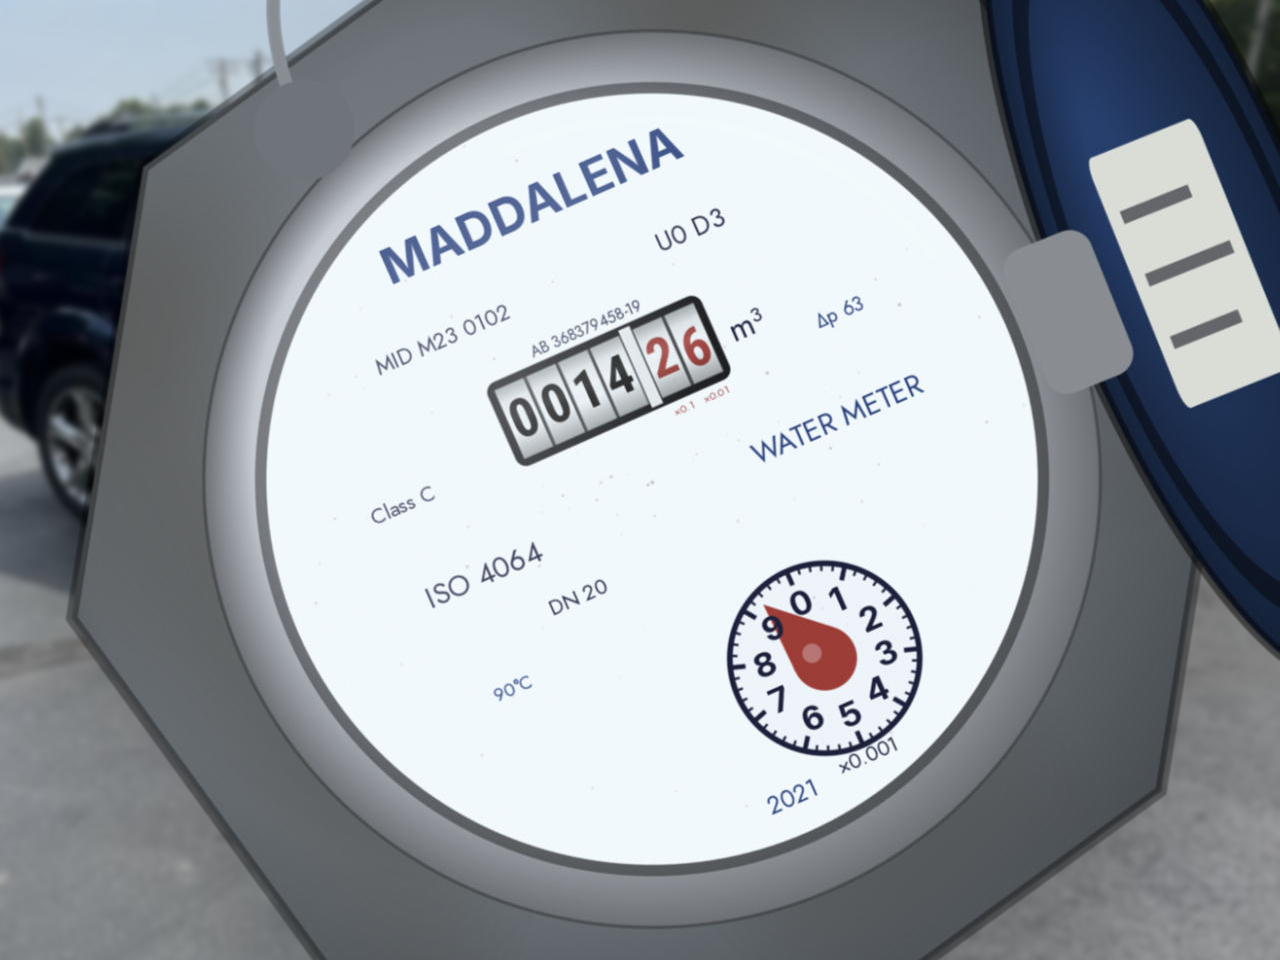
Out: 14.259m³
